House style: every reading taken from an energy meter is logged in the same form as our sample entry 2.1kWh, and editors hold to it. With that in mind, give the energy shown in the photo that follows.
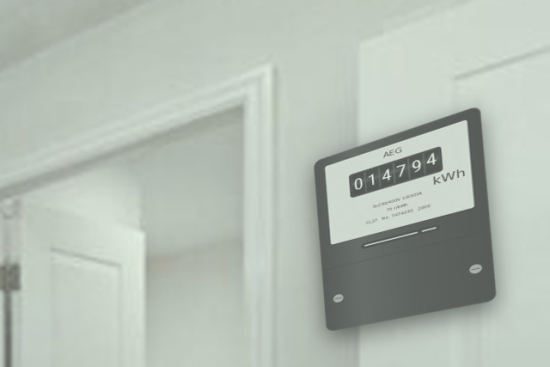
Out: 14794kWh
